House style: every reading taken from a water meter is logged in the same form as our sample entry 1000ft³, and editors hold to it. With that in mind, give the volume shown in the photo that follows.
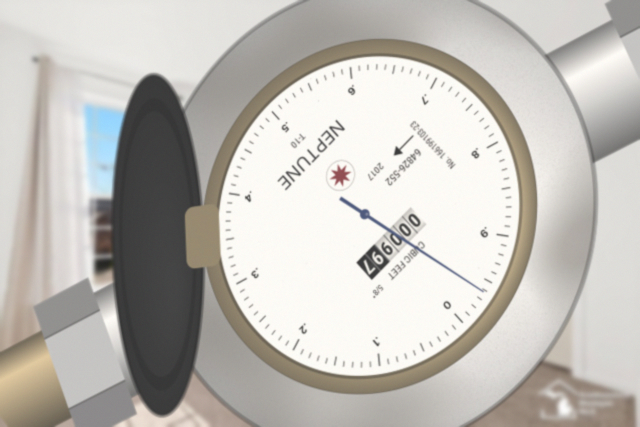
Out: 996.96ft³
